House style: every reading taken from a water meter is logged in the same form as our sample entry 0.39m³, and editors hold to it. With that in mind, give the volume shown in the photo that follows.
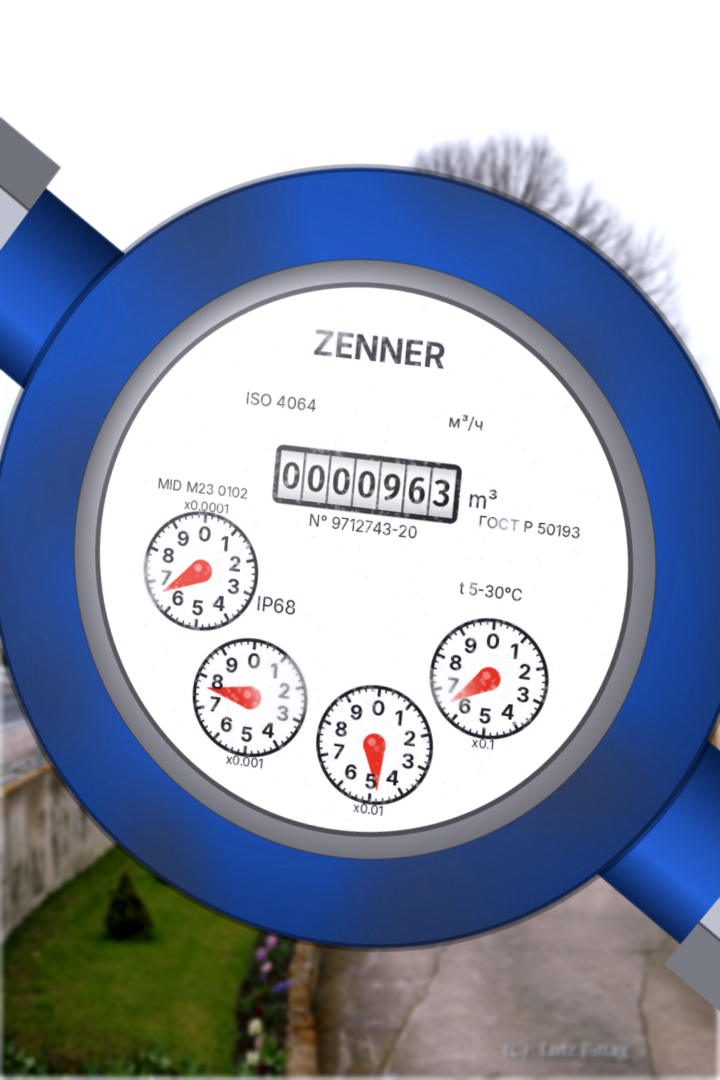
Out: 963.6476m³
